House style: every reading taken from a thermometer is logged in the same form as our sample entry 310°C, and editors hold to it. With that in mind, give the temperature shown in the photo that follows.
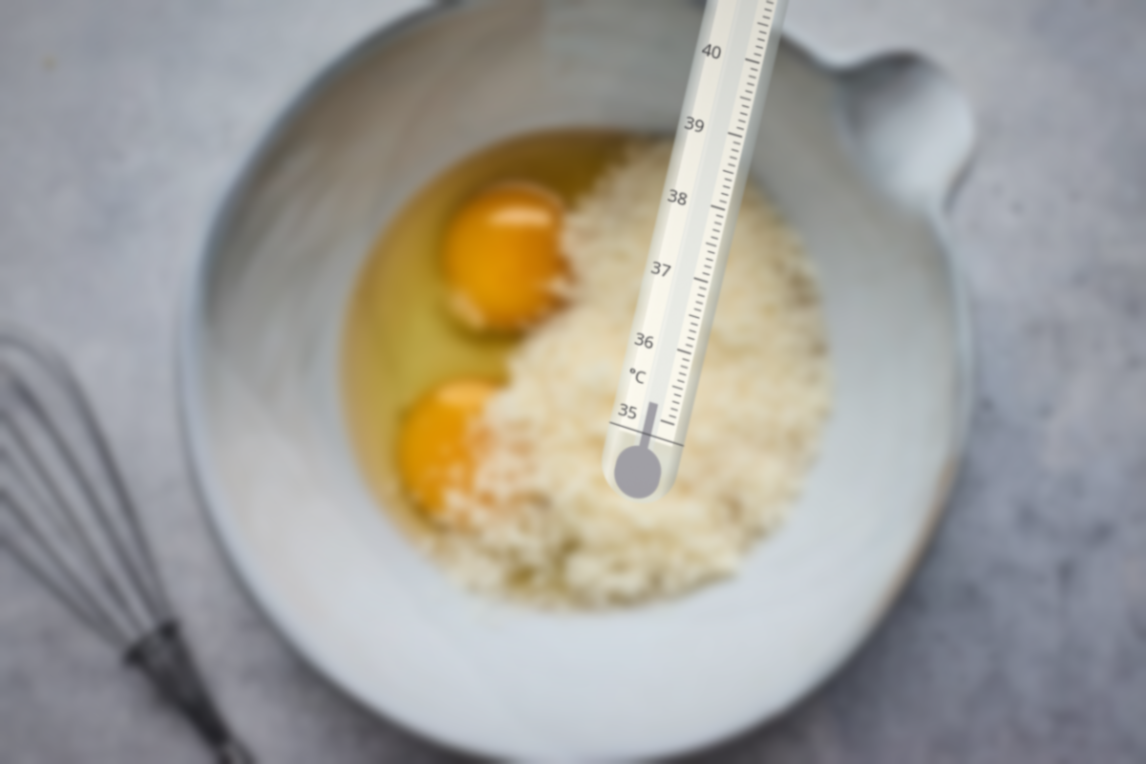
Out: 35.2°C
